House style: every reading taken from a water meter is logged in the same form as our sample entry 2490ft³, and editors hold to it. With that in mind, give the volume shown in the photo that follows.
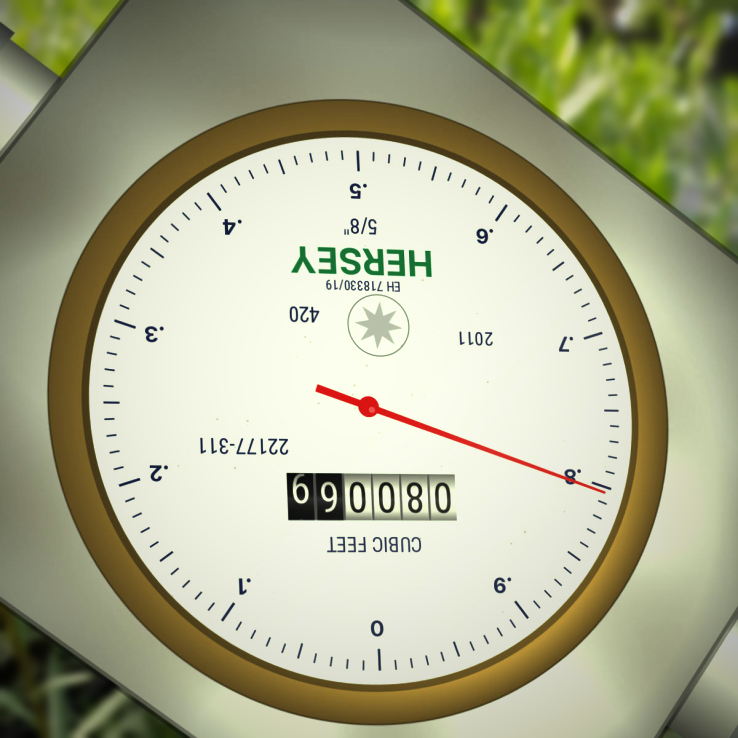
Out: 80068.80ft³
